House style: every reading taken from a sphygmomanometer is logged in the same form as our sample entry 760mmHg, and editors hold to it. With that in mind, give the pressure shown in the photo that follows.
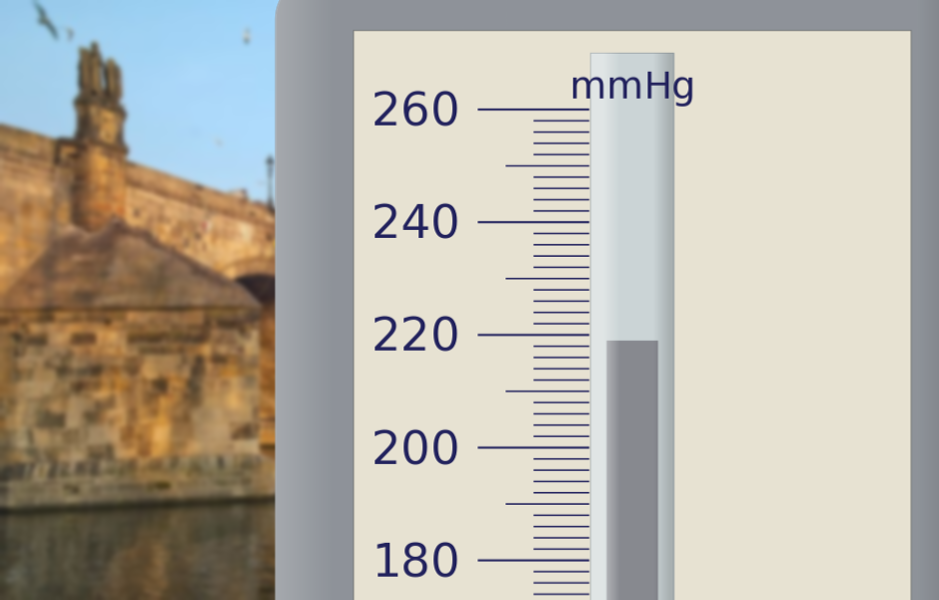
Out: 219mmHg
